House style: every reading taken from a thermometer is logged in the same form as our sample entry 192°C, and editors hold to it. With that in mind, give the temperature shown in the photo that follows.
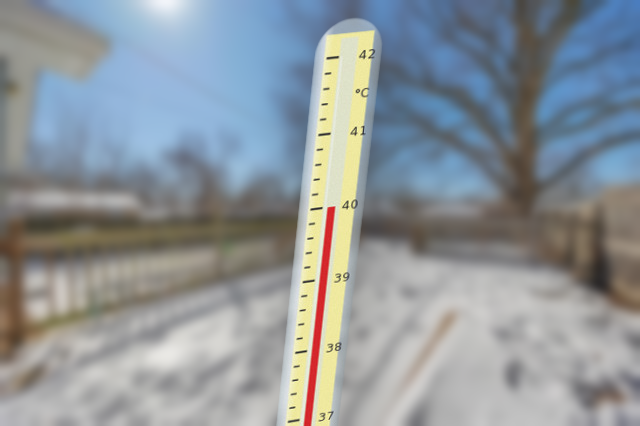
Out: 40°C
